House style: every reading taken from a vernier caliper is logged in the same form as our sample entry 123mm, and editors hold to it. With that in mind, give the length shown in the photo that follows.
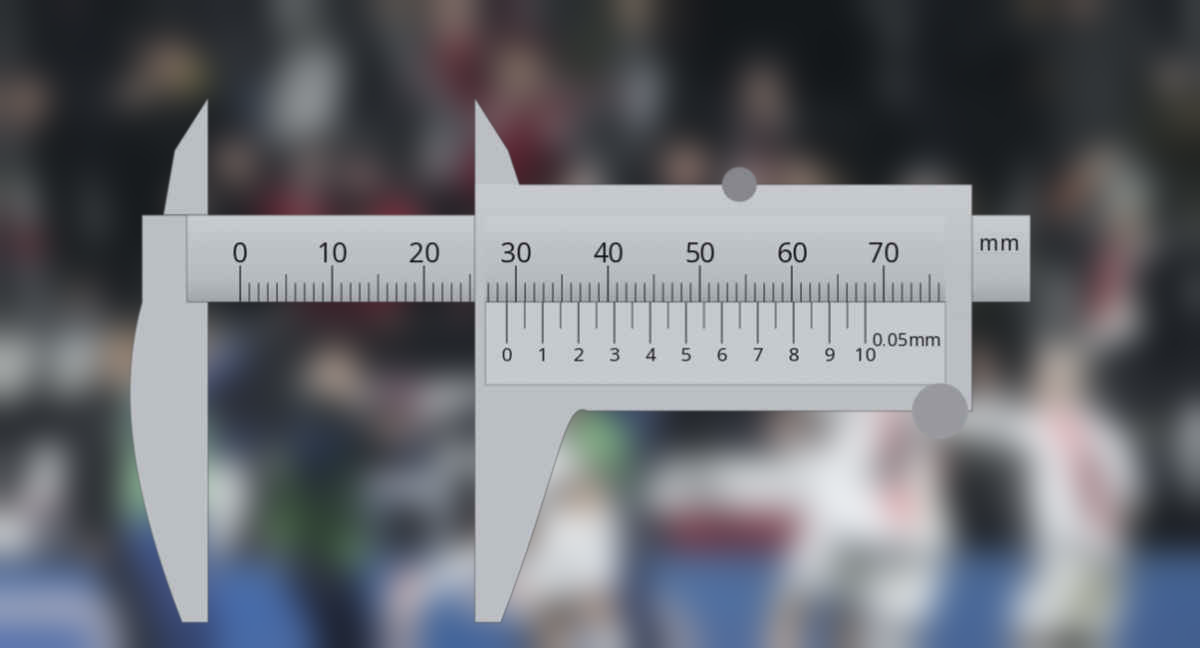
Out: 29.0mm
